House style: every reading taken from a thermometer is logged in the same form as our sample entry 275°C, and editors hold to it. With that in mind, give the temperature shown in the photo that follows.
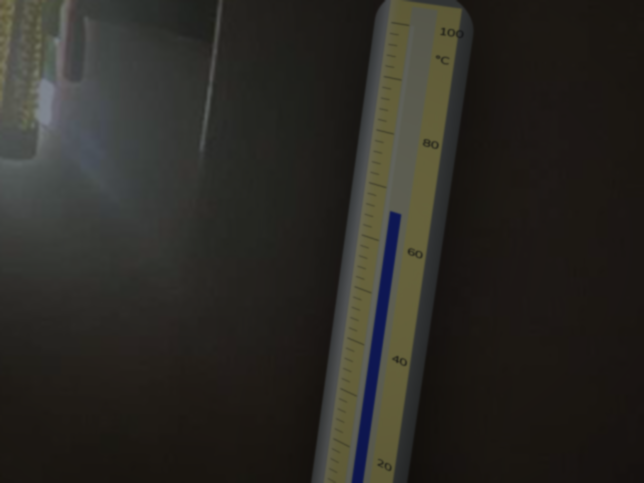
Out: 66°C
